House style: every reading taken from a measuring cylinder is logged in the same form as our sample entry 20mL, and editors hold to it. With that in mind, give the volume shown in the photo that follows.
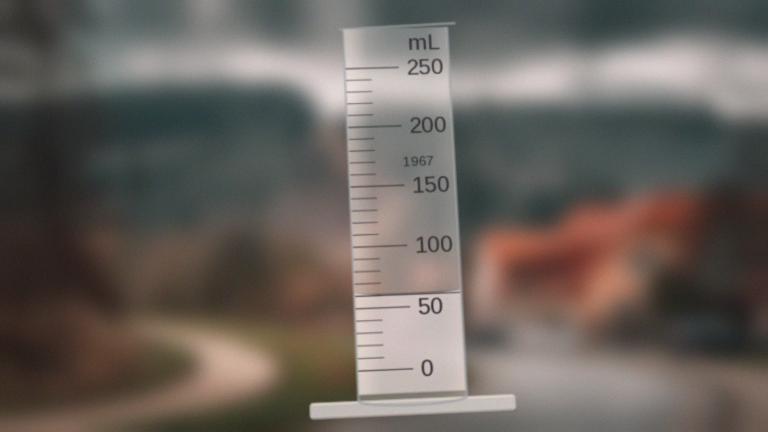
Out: 60mL
